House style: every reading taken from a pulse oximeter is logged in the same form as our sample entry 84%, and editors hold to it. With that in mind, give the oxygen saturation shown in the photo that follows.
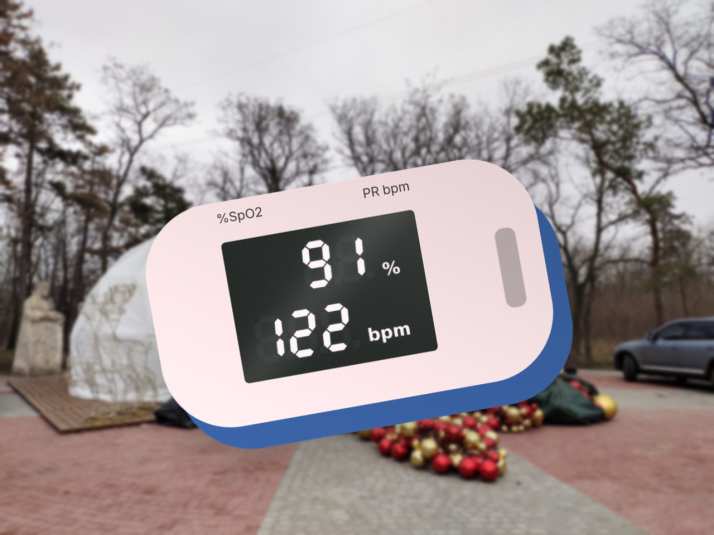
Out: 91%
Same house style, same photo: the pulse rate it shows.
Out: 122bpm
